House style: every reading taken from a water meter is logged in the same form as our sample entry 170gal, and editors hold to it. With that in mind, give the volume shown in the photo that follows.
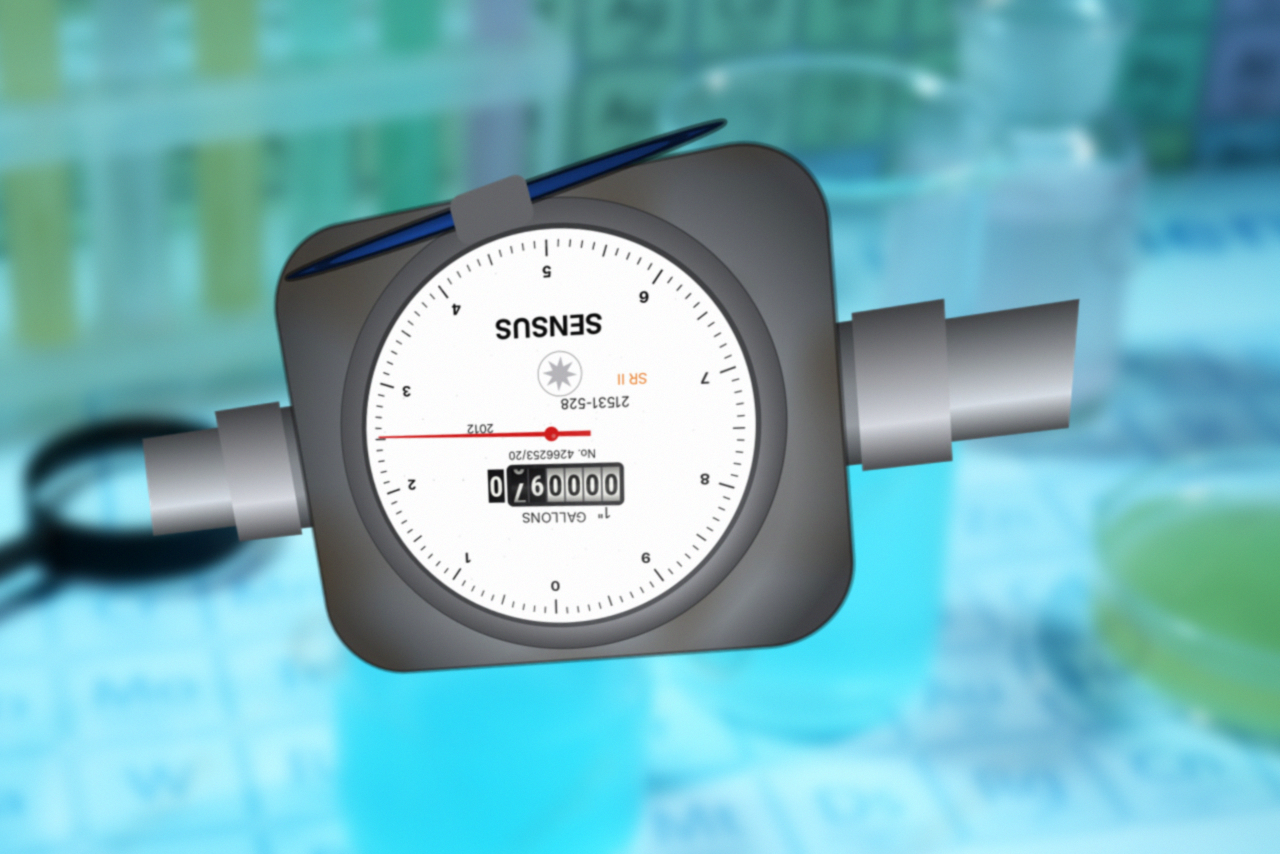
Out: 972.5gal
